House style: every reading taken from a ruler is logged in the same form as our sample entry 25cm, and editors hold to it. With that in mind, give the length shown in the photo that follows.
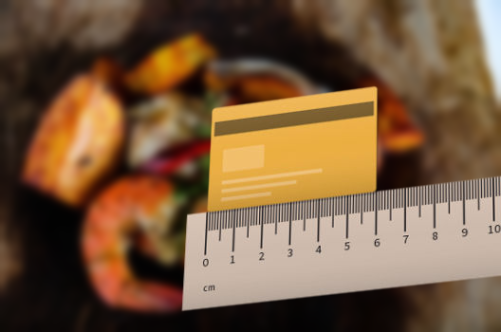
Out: 6cm
